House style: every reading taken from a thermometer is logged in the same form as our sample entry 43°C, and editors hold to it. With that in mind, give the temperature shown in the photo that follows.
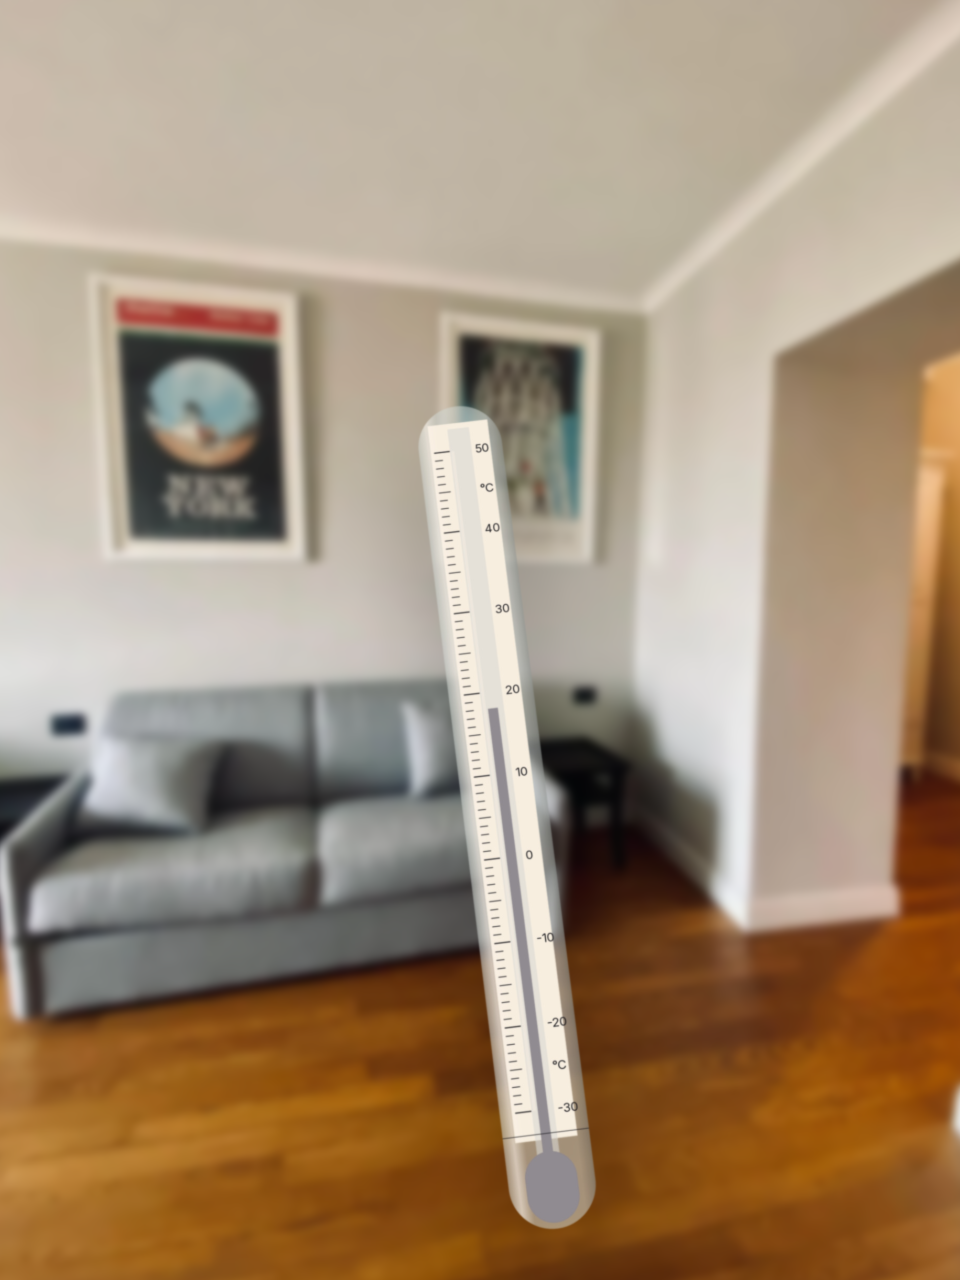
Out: 18°C
